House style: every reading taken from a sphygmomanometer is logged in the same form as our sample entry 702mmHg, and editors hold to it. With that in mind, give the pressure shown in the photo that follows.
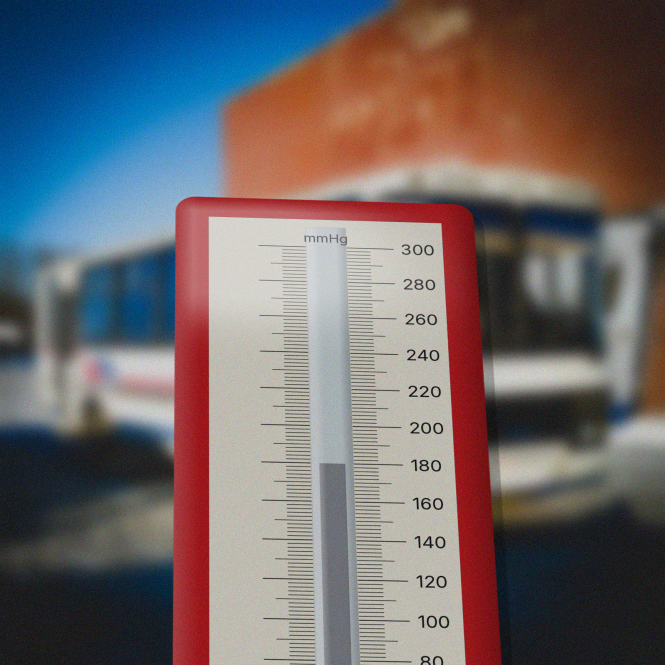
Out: 180mmHg
